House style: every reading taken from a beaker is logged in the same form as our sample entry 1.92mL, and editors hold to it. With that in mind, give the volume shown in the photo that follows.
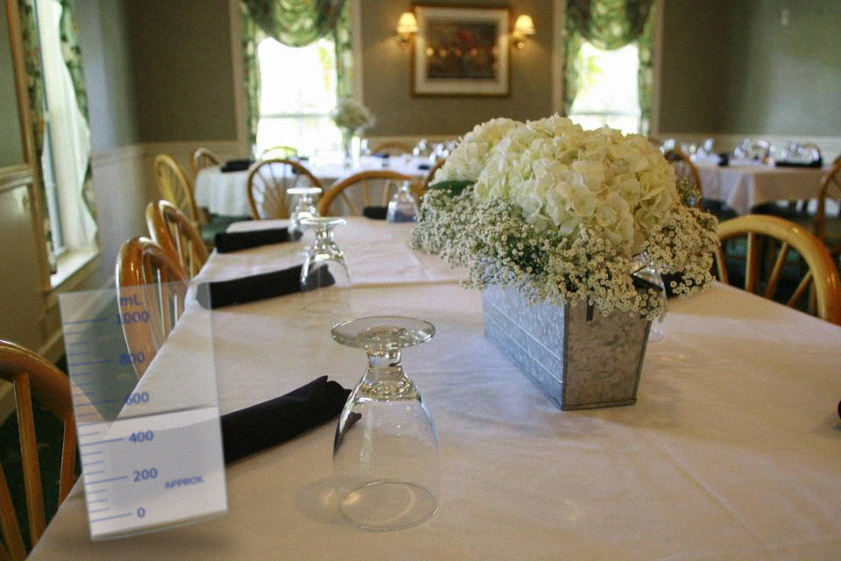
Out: 500mL
